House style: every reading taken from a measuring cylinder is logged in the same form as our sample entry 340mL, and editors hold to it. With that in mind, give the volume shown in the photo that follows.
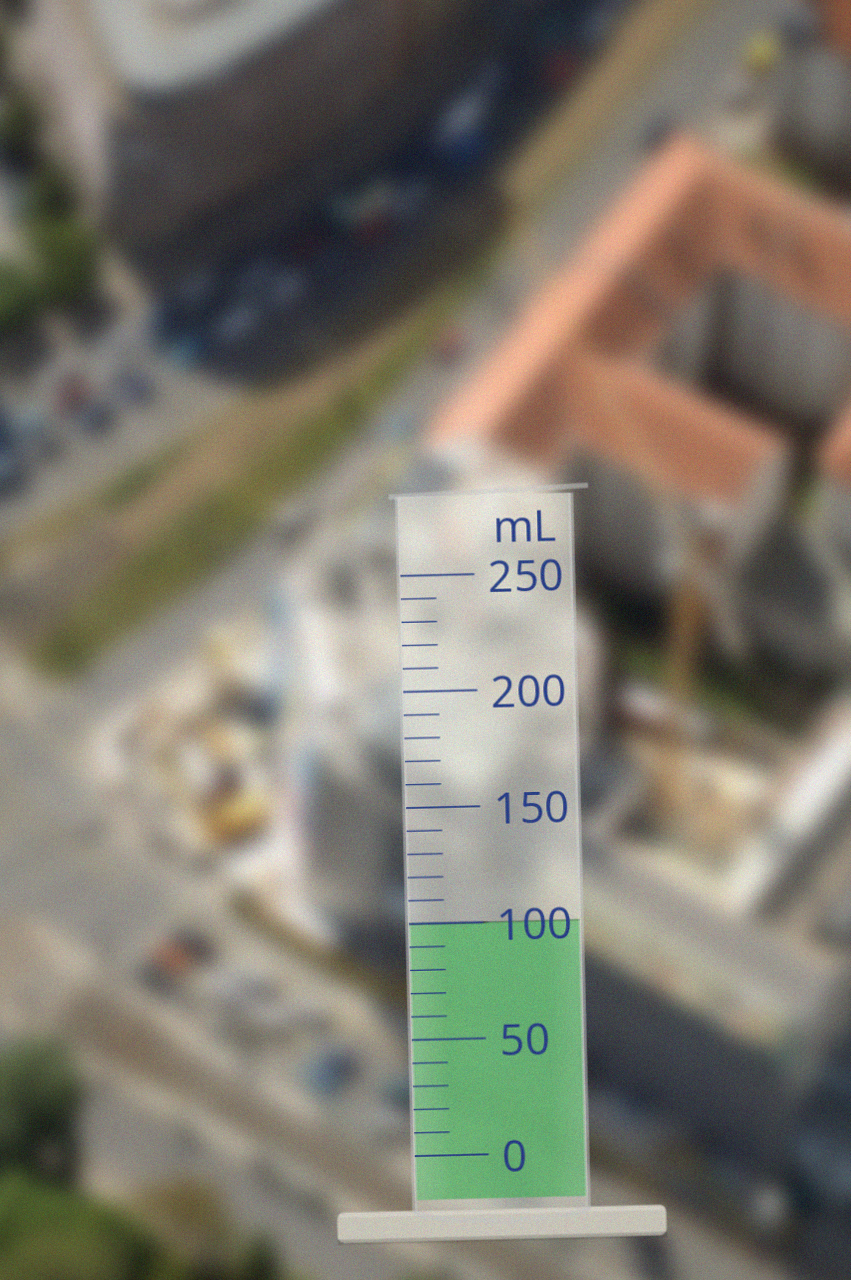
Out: 100mL
